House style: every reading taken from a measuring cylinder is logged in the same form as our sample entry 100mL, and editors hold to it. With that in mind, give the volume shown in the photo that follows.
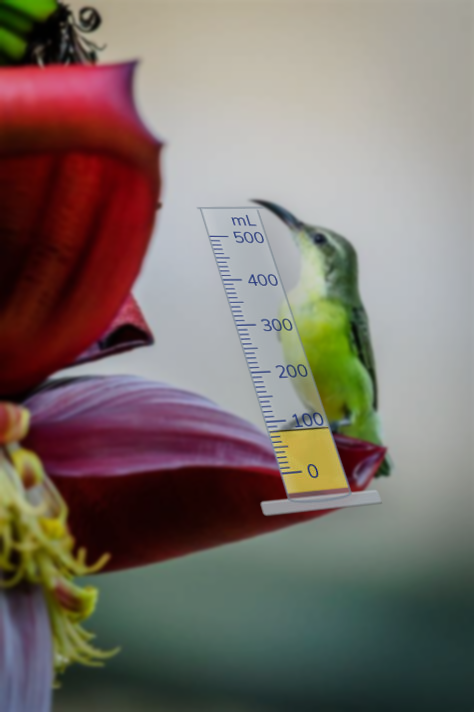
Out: 80mL
